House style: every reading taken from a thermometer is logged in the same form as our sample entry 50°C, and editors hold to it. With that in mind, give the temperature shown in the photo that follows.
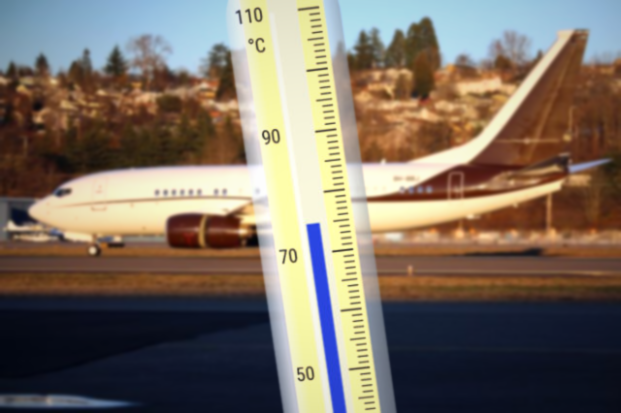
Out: 75°C
